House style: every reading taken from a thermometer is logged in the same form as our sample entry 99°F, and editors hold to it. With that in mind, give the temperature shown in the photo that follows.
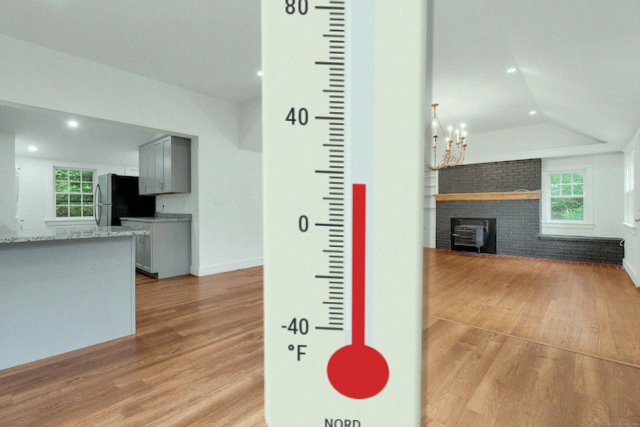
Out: 16°F
